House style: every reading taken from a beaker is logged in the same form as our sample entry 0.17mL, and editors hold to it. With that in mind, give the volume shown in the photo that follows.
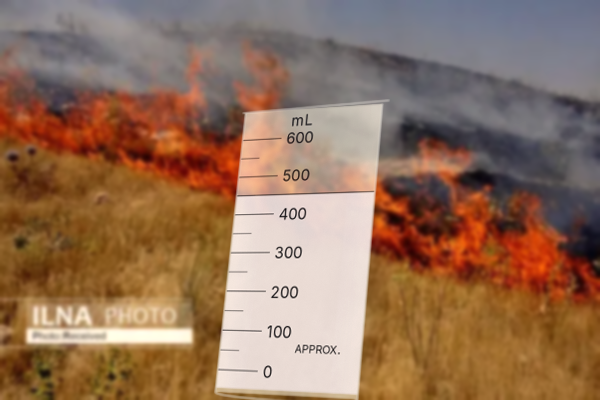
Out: 450mL
